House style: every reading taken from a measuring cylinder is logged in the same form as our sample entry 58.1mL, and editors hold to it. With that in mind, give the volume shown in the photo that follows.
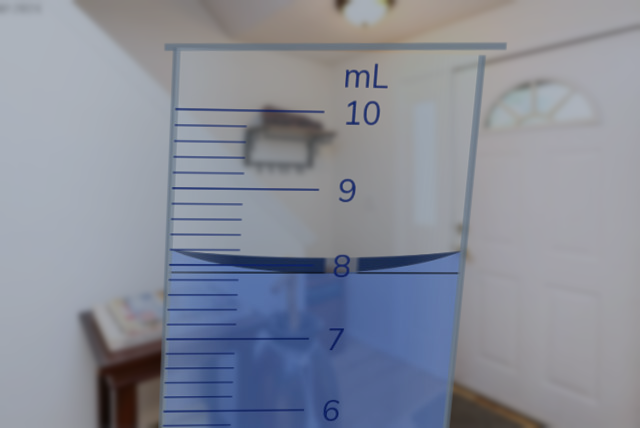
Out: 7.9mL
